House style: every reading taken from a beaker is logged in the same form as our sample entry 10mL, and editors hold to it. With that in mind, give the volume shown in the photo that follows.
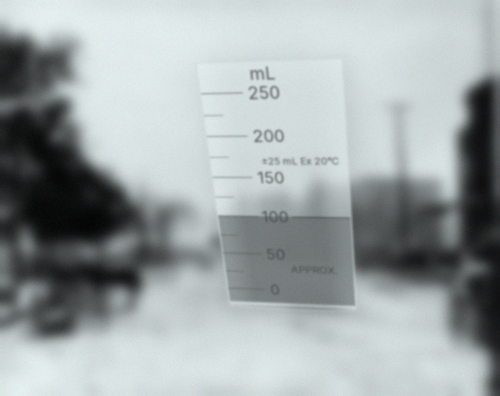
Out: 100mL
